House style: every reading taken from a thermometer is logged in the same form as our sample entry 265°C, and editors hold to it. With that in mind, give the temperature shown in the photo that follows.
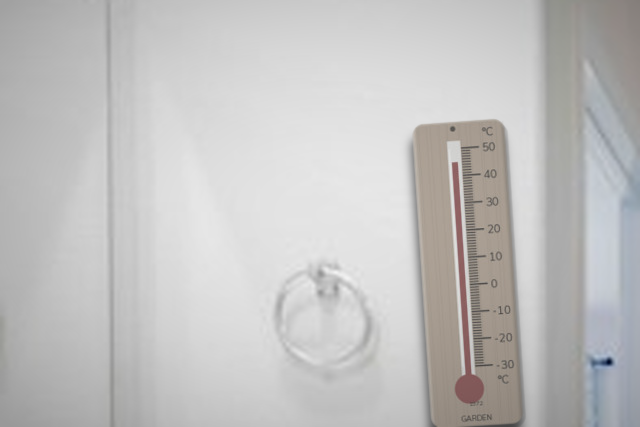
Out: 45°C
